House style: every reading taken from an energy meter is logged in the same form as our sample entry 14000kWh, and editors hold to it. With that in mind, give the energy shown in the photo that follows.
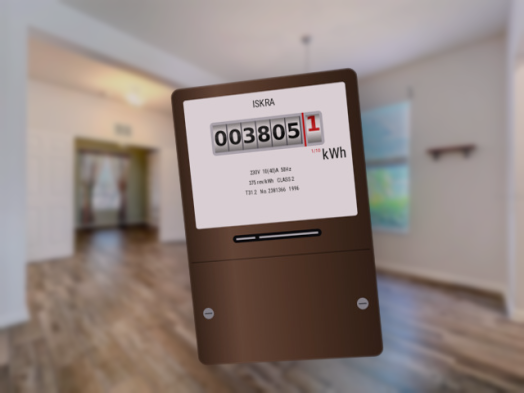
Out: 3805.1kWh
